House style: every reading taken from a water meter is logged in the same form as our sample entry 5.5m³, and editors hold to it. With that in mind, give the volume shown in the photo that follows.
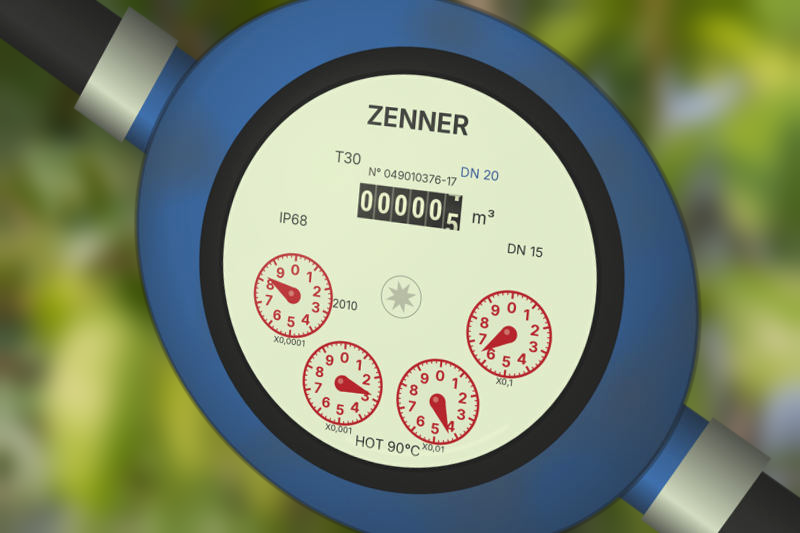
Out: 4.6428m³
